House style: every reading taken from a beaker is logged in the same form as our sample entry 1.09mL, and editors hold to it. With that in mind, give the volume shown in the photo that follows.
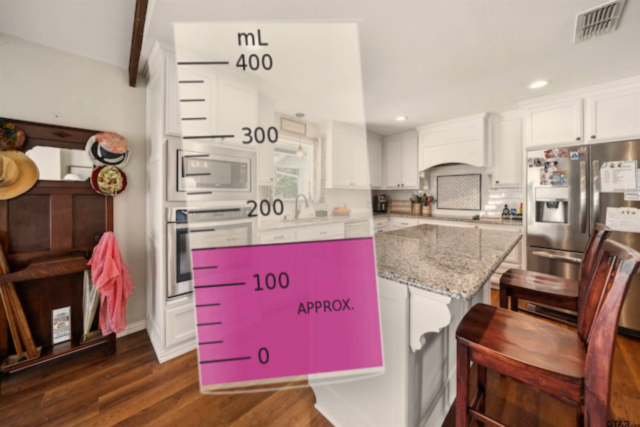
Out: 150mL
